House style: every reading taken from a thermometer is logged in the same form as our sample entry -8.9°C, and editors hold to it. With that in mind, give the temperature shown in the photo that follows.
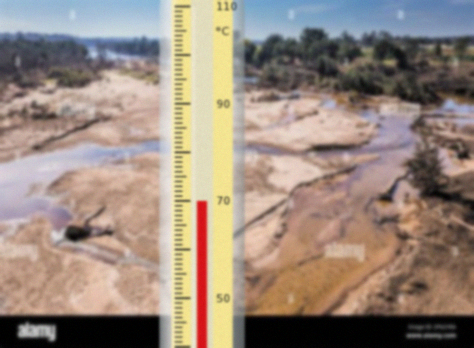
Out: 70°C
